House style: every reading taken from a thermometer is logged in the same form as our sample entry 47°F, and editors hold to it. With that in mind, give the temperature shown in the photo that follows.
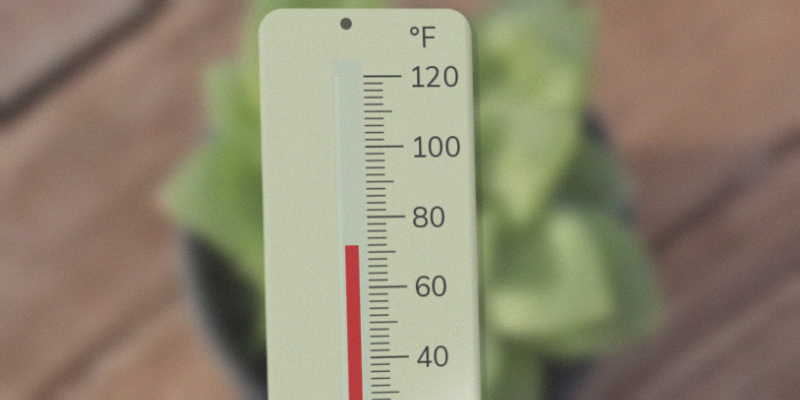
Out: 72°F
